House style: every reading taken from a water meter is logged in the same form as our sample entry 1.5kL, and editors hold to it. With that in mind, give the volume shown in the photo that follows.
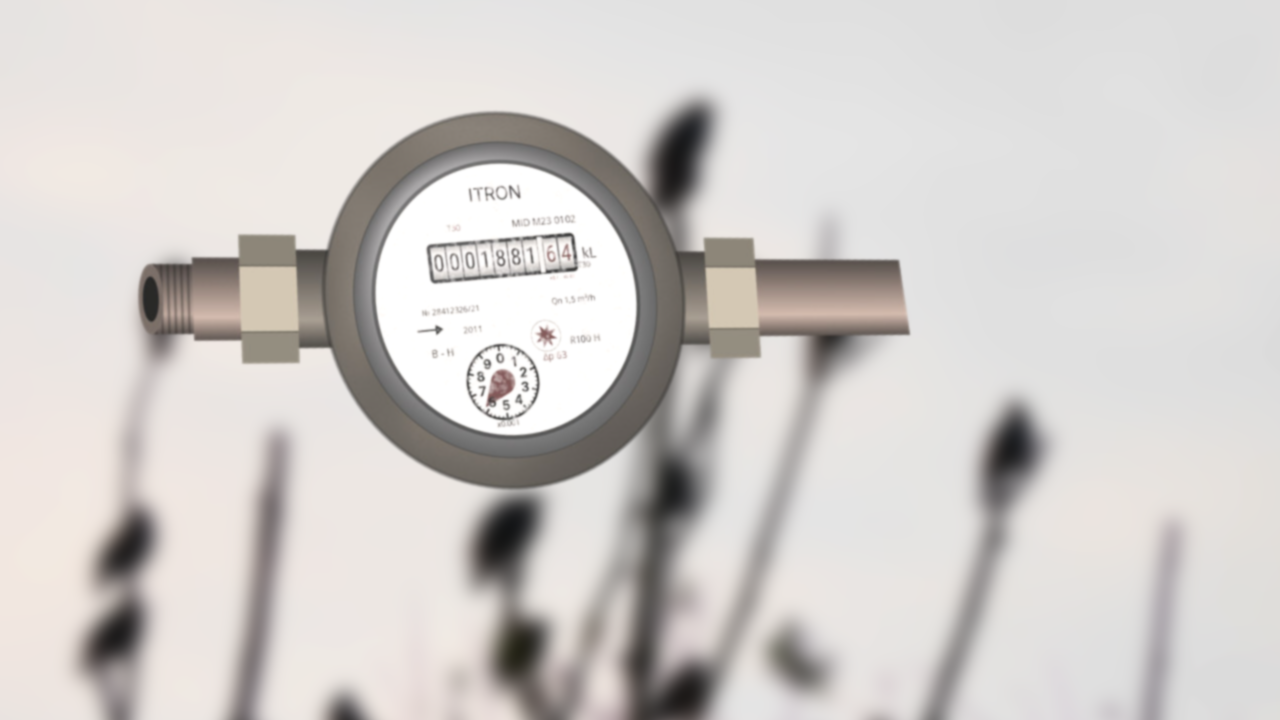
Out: 1881.646kL
